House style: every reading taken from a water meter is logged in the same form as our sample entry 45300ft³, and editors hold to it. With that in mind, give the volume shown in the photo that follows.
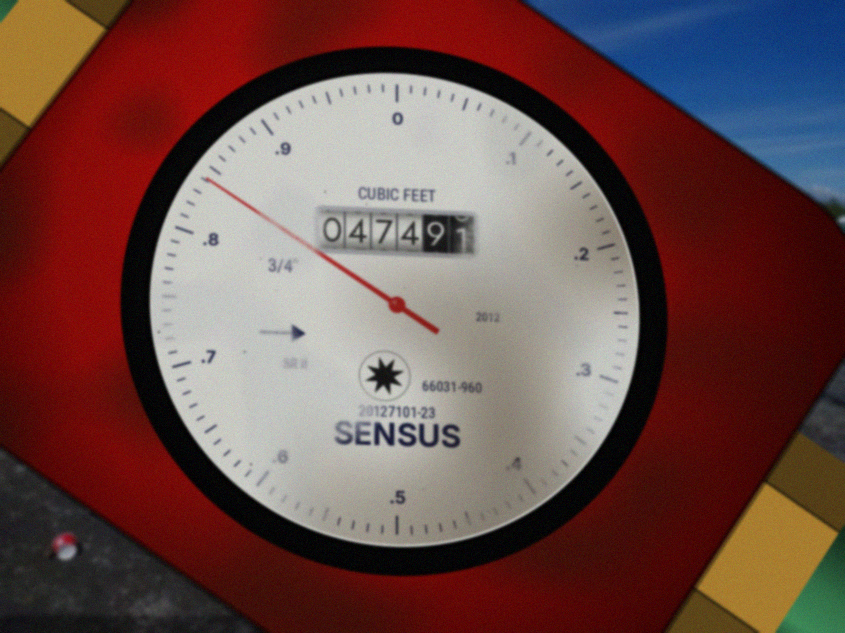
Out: 47490.84ft³
